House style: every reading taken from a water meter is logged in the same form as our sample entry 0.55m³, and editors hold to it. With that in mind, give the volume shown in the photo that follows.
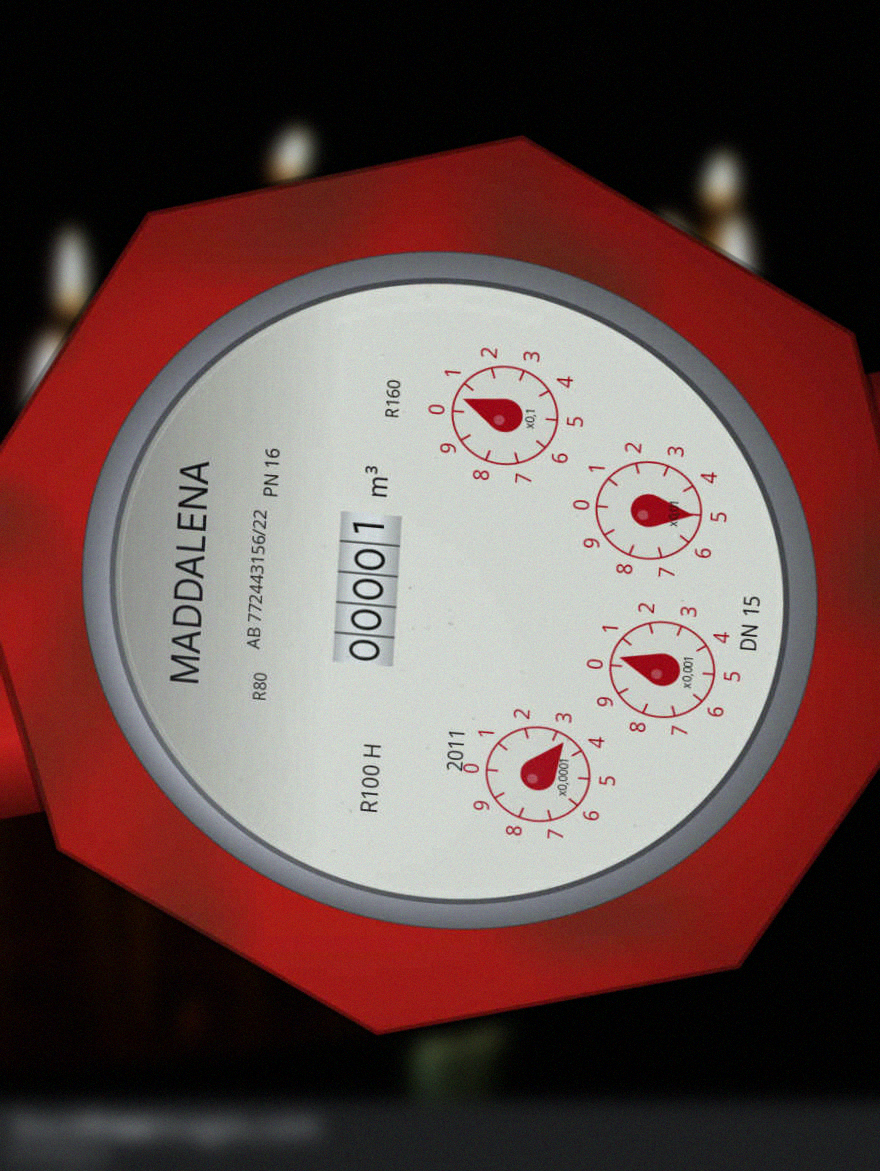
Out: 1.0503m³
